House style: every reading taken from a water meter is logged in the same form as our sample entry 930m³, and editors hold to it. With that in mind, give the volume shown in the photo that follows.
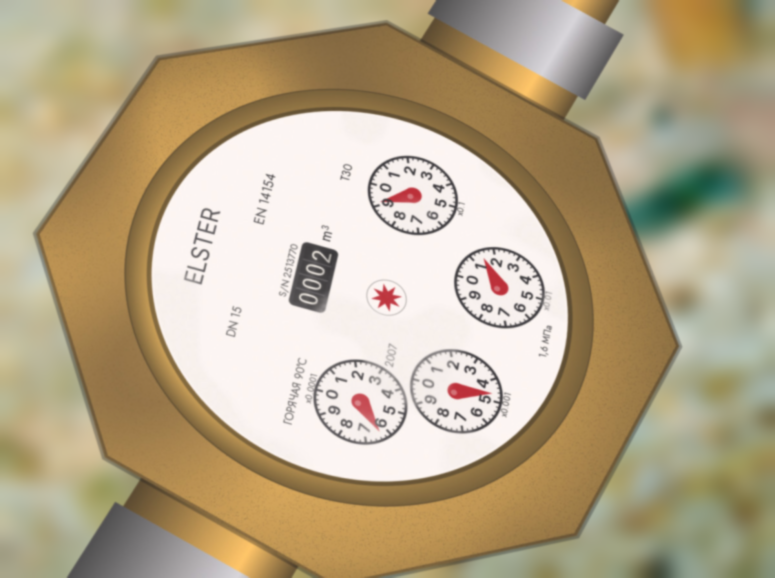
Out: 1.9146m³
